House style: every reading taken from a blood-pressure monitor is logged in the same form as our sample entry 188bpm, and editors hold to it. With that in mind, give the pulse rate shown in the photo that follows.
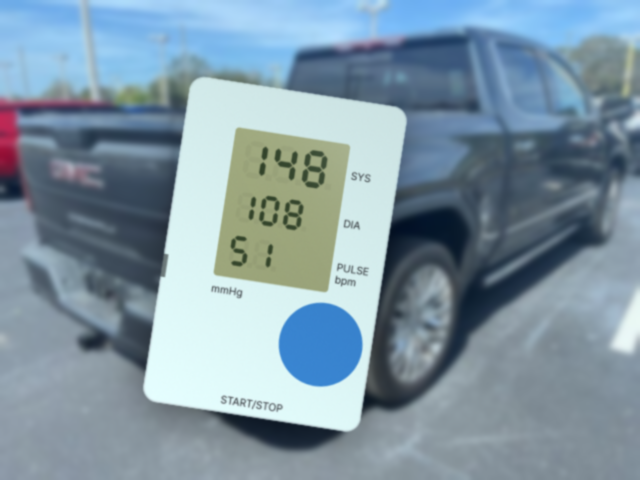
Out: 51bpm
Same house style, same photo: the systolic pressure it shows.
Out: 148mmHg
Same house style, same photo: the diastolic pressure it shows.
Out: 108mmHg
